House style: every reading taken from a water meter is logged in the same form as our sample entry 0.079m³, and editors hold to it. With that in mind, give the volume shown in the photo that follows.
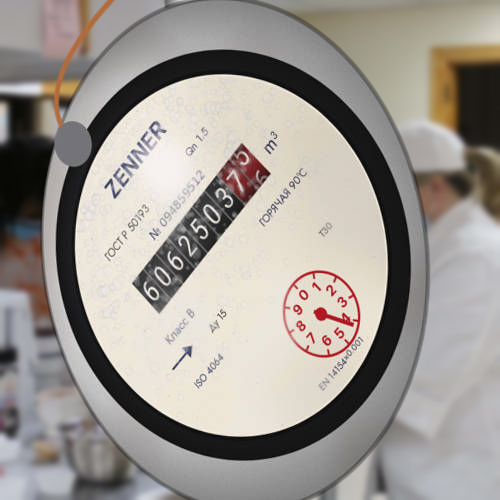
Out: 6062503.754m³
